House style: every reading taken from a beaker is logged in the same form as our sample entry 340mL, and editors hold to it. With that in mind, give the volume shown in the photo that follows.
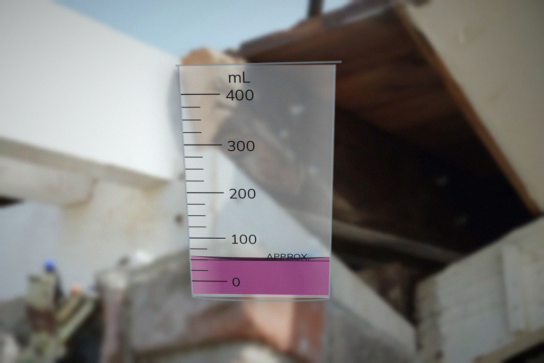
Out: 50mL
